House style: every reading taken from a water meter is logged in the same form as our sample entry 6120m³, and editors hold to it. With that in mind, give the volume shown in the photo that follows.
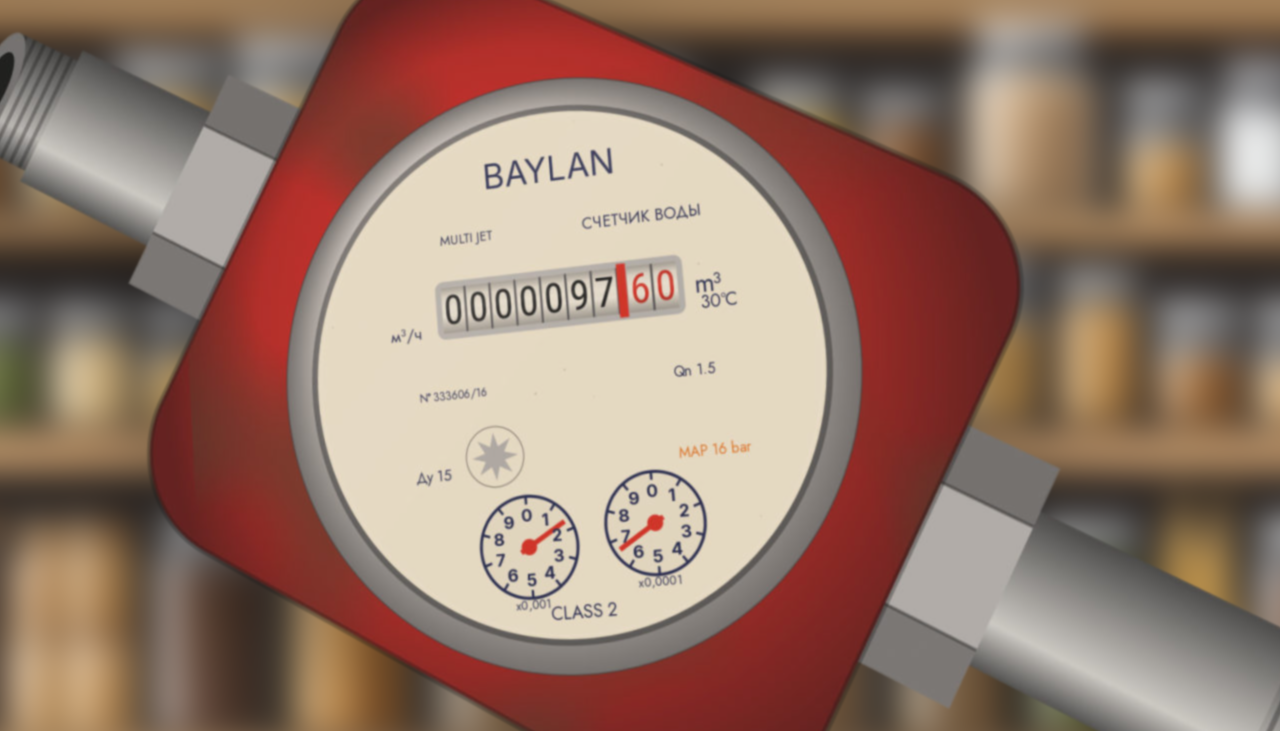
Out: 97.6016m³
